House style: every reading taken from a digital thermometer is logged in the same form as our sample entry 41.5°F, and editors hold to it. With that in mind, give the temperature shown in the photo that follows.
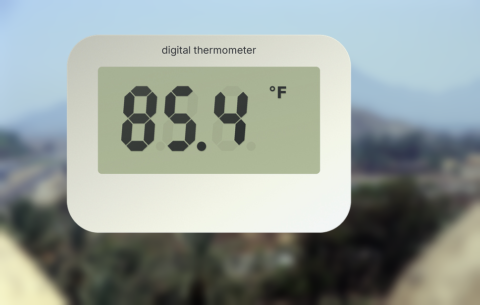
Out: 85.4°F
